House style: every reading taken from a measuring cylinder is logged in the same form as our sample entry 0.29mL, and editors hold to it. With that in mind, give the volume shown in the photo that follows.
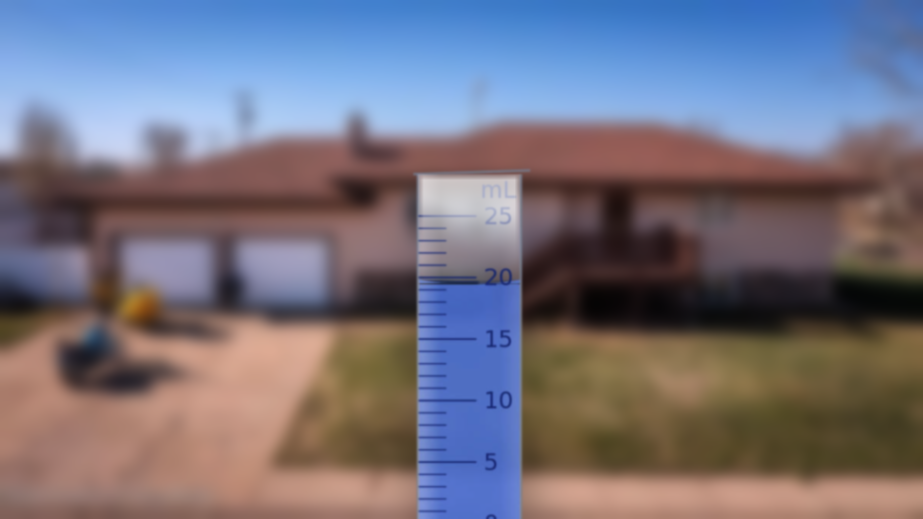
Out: 19.5mL
